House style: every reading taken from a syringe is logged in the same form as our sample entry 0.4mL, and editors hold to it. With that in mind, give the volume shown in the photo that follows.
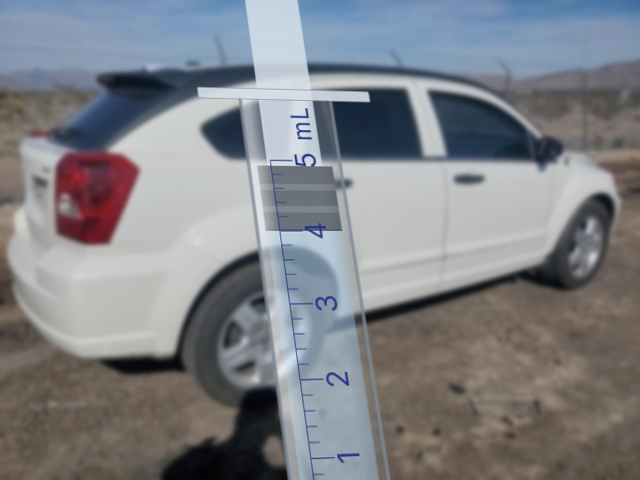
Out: 4mL
